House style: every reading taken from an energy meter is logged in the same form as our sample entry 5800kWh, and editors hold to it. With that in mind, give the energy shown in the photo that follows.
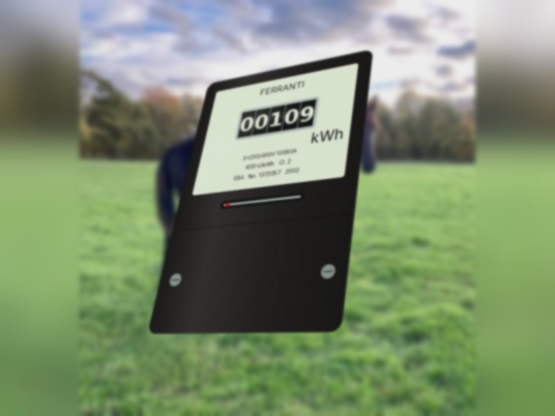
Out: 109kWh
